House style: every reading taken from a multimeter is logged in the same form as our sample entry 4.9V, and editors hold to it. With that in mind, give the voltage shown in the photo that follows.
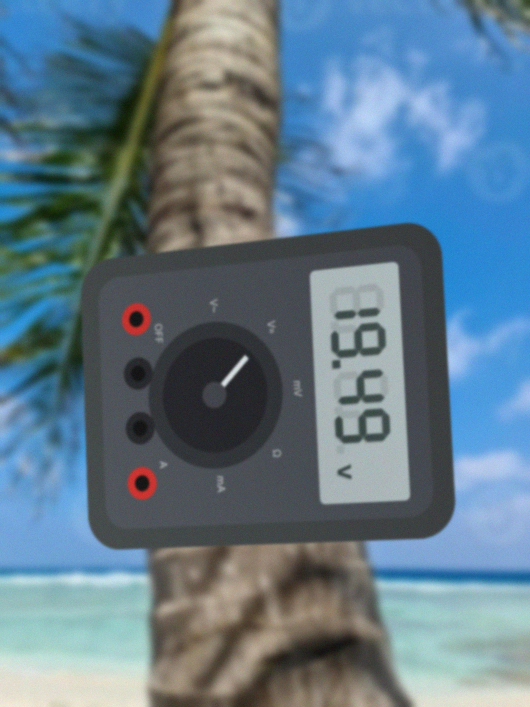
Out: 19.49V
